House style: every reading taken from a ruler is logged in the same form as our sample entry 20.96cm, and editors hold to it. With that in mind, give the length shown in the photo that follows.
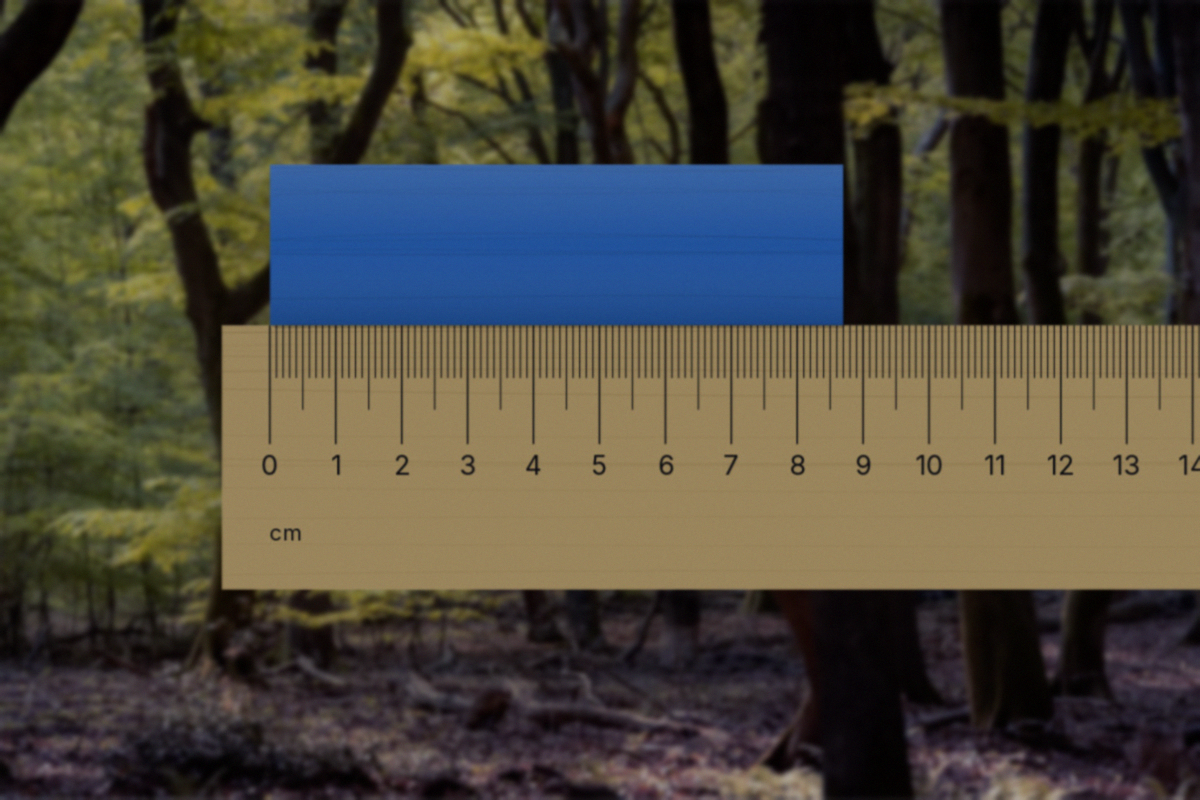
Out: 8.7cm
